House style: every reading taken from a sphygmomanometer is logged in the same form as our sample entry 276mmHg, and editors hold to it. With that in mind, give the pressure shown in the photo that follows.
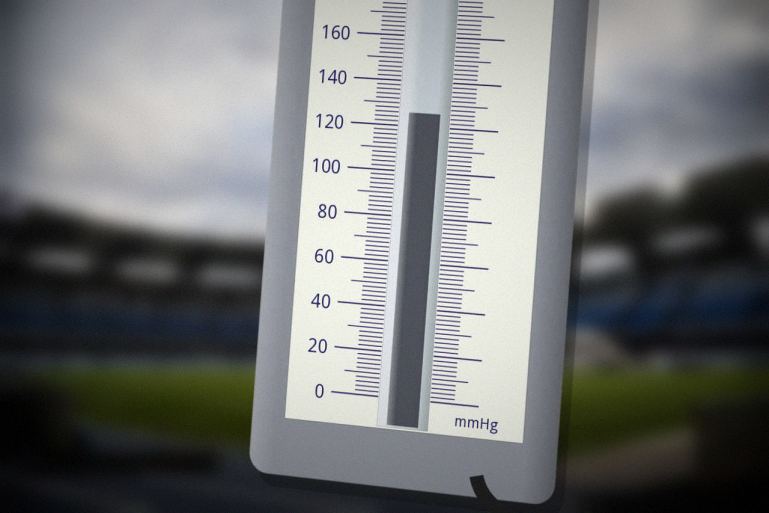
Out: 126mmHg
